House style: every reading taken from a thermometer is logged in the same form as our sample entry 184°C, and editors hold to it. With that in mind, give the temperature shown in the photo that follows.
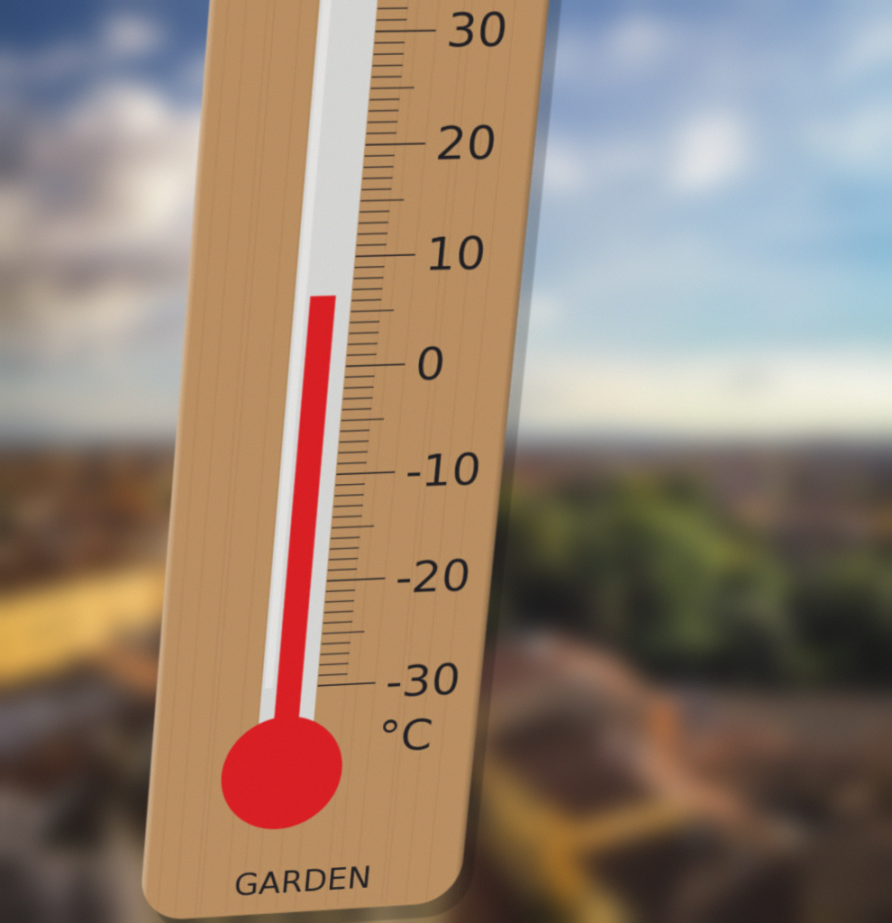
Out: 6.5°C
